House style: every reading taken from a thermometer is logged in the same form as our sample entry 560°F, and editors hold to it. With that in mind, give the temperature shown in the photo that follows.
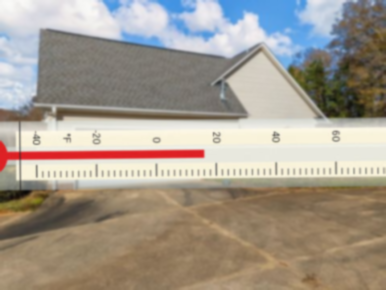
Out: 16°F
